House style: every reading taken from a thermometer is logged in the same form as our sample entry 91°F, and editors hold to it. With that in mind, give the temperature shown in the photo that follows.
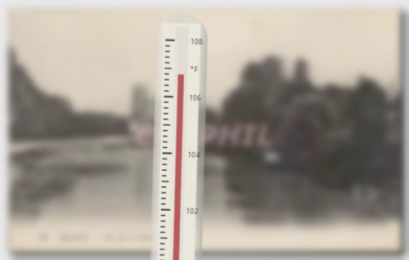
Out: 106.8°F
